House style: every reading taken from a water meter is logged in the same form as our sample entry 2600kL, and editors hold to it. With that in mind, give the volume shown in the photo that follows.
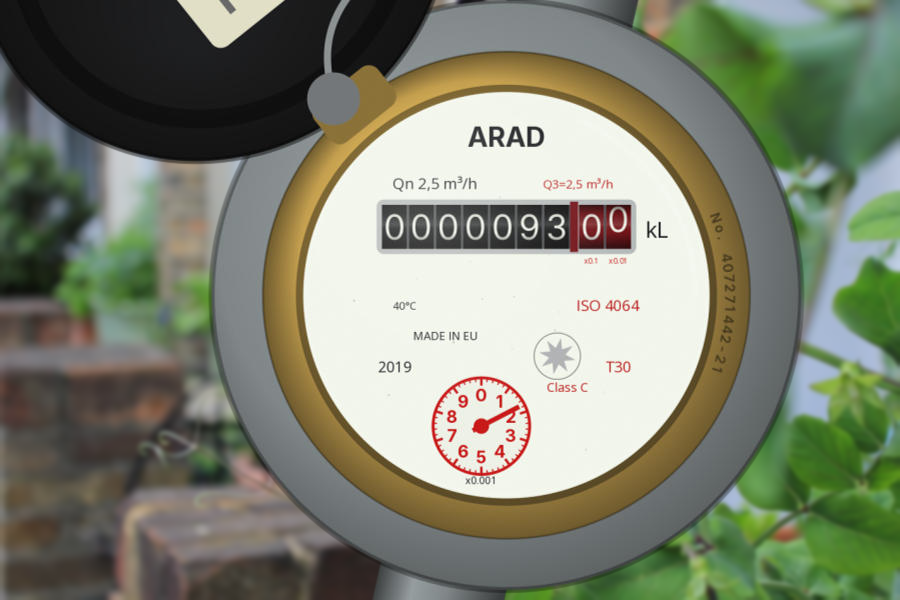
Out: 93.001kL
